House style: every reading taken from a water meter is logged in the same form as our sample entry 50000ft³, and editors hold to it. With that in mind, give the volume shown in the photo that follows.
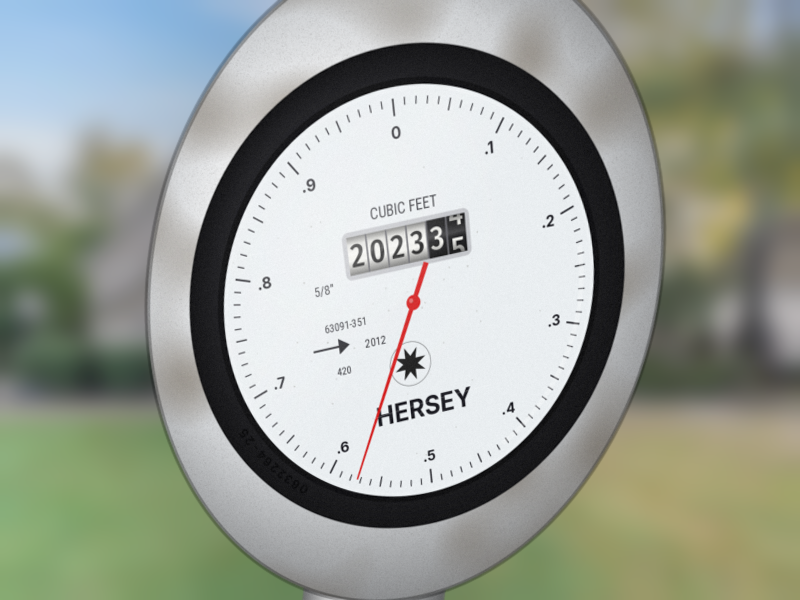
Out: 202334.57ft³
